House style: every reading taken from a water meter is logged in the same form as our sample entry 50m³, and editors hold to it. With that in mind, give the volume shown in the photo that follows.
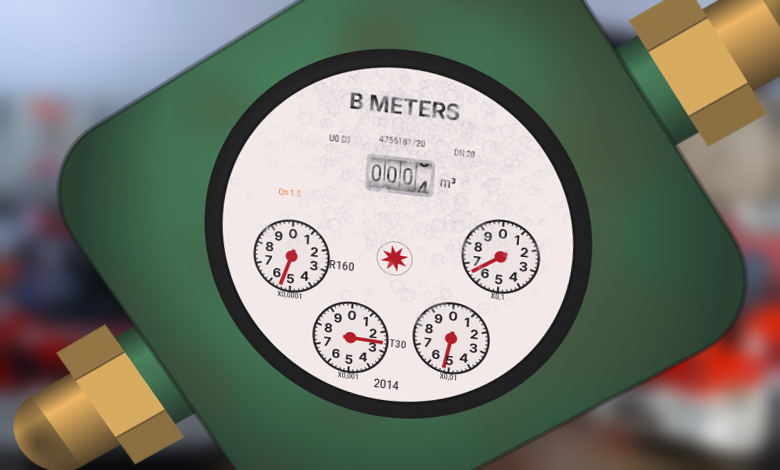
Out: 3.6525m³
